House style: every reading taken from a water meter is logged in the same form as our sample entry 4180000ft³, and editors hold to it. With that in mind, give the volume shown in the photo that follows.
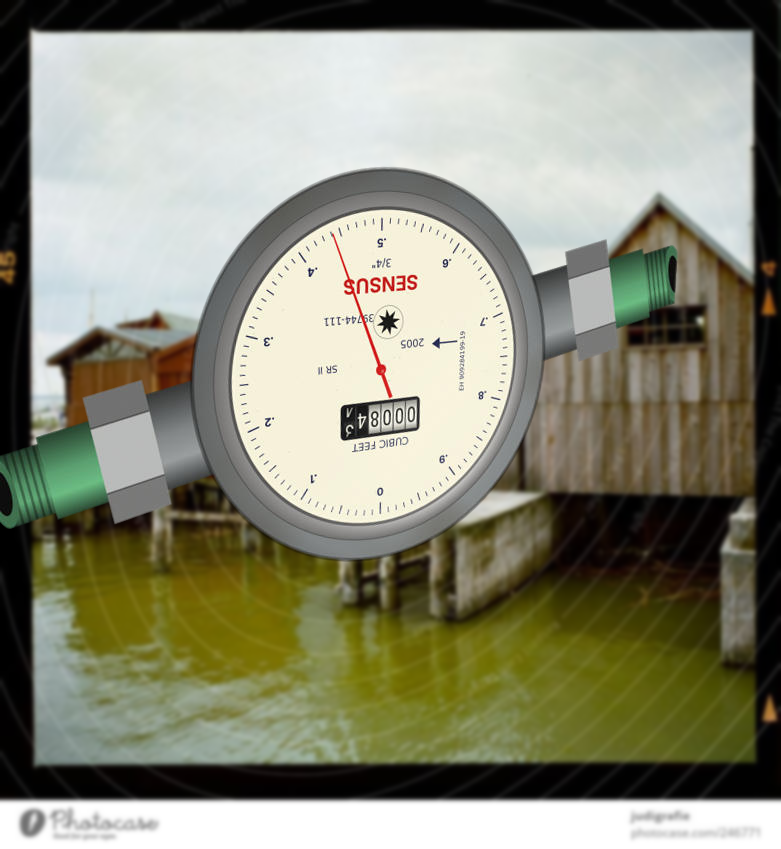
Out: 843.44ft³
